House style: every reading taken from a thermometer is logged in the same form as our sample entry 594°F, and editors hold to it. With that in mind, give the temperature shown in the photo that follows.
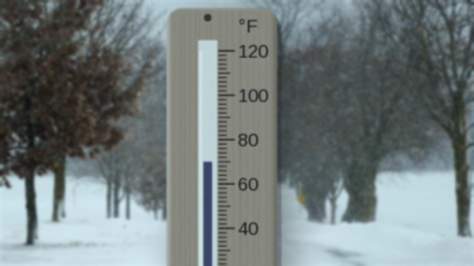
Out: 70°F
